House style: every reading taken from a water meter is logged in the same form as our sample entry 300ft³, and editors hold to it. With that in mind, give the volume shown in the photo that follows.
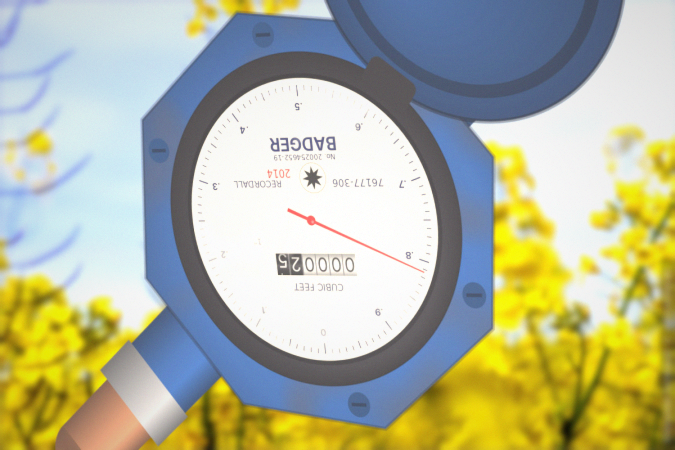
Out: 24.81ft³
